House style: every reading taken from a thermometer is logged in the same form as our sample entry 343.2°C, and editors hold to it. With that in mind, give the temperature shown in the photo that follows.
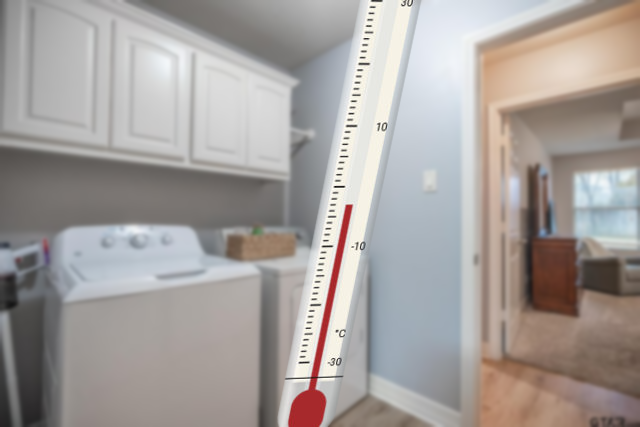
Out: -3°C
